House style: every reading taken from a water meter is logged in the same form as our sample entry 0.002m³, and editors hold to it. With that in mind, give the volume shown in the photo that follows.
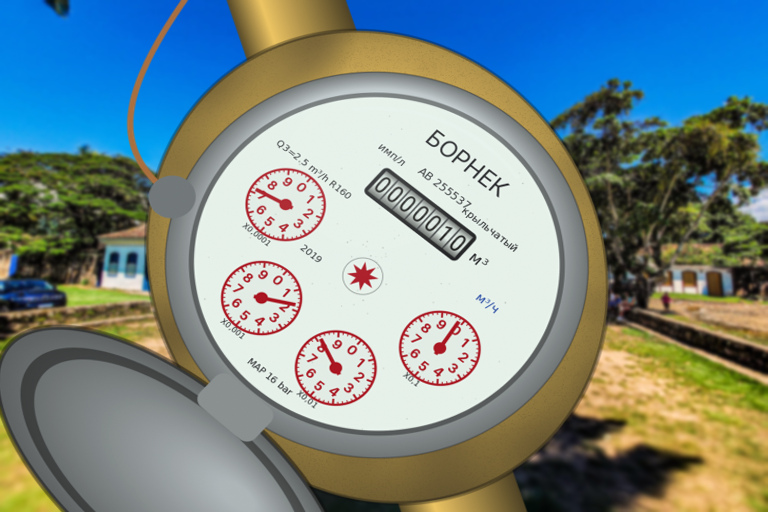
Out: 9.9817m³
